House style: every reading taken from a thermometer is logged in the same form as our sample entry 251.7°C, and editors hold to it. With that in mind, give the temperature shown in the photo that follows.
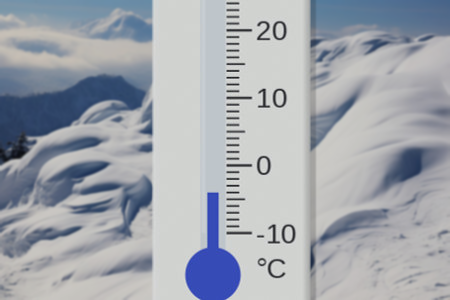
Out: -4°C
